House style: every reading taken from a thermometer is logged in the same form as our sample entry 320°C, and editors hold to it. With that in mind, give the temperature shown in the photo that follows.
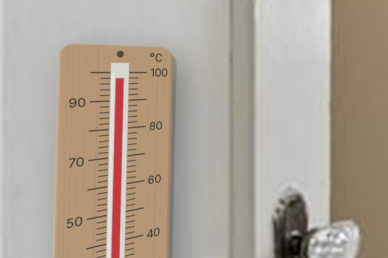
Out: 98°C
